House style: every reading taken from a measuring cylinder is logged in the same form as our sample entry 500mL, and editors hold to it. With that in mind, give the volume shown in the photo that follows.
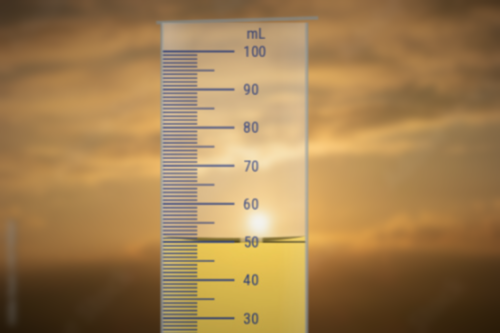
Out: 50mL
